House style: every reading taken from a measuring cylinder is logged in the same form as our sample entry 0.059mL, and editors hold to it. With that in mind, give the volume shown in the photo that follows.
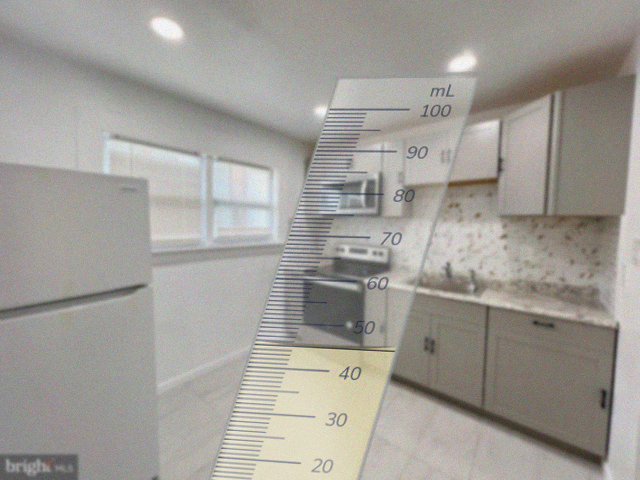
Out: 45mL
